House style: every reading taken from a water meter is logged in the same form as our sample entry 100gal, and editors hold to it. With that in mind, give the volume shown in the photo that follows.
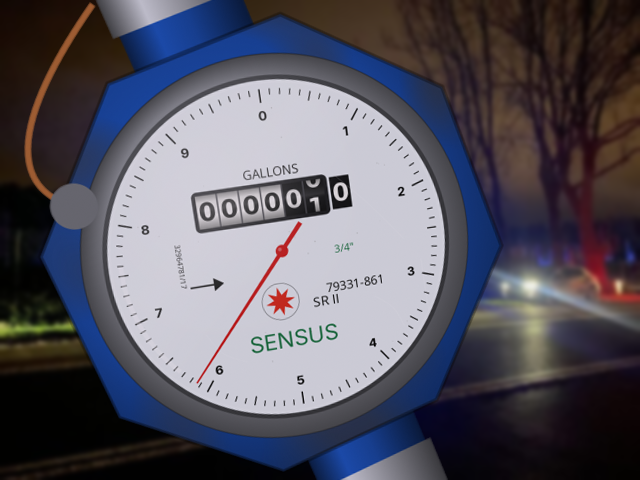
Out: 6.1gal
